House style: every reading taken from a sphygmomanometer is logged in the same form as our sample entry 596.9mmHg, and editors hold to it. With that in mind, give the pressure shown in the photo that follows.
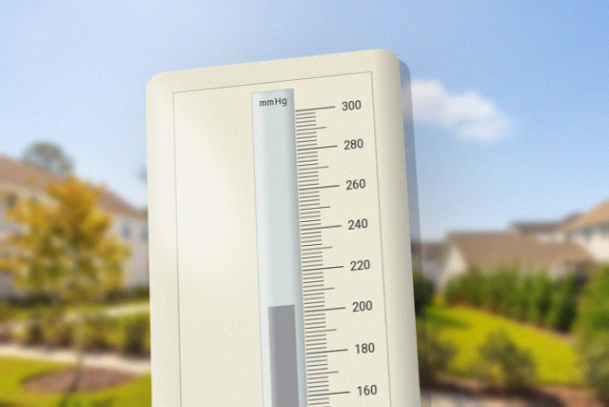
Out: 204mmHg
